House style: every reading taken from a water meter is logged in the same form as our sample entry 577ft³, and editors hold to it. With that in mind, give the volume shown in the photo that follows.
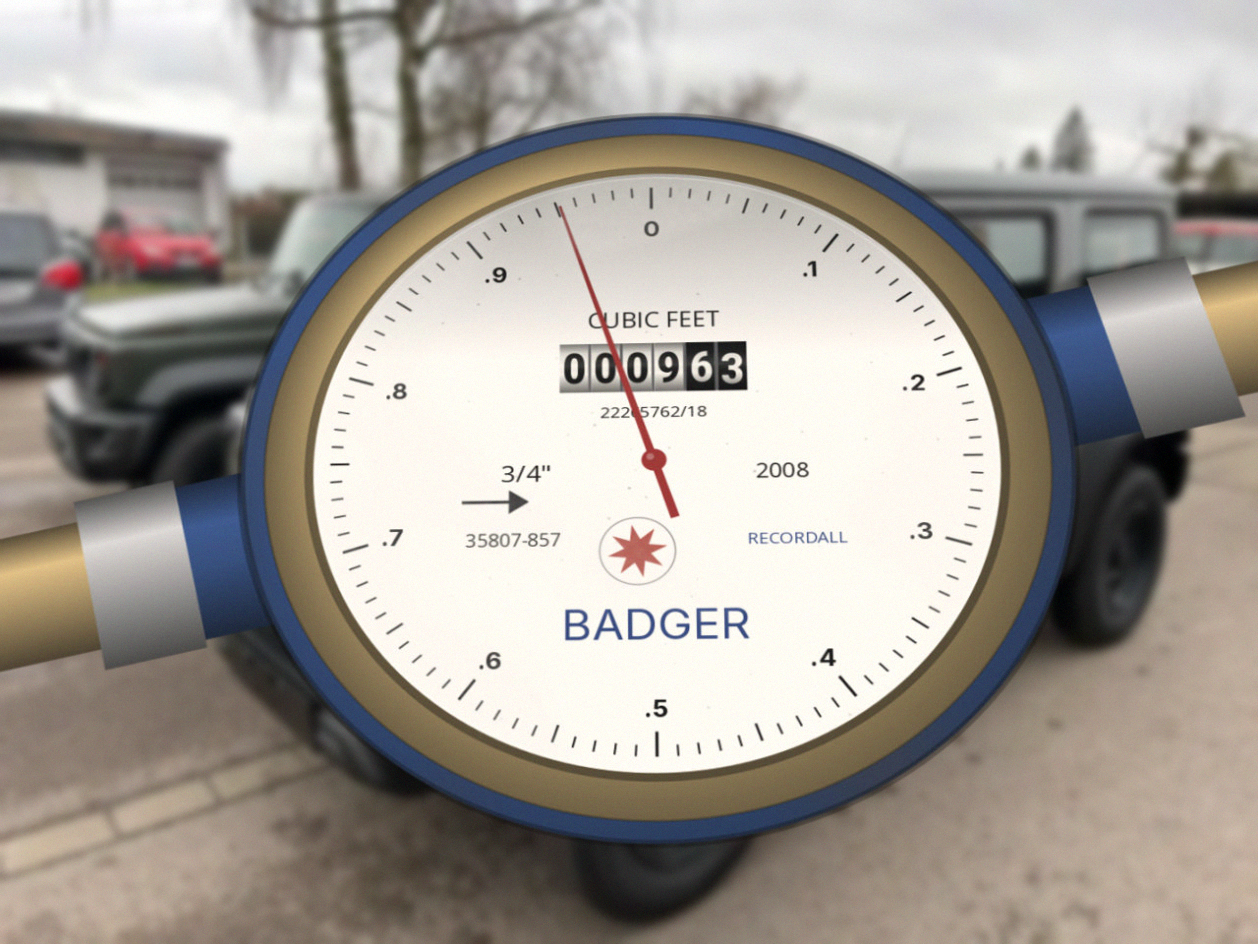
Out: 962.95ft³
